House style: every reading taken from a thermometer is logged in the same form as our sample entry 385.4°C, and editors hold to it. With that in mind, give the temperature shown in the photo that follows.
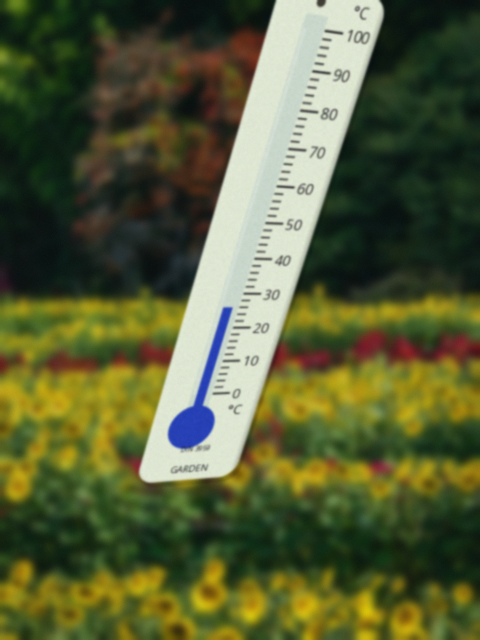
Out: 26°C
